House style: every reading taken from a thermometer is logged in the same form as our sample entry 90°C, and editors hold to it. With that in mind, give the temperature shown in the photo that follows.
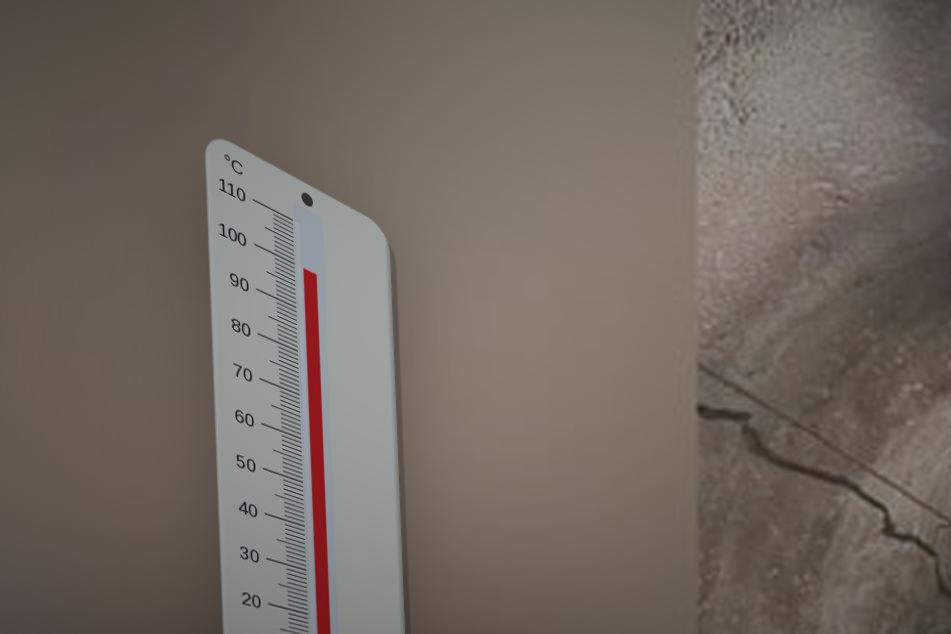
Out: 100°C
